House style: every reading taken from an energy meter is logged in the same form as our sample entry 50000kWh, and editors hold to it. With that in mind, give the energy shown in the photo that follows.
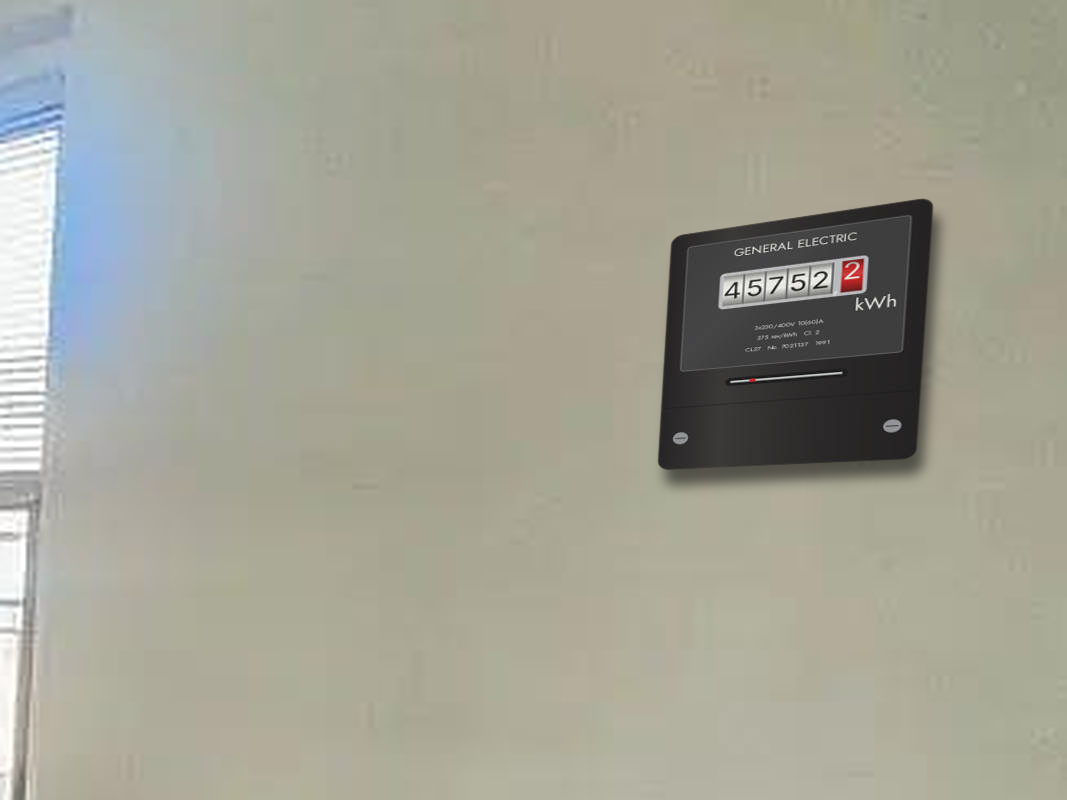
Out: 45752.2kWh
